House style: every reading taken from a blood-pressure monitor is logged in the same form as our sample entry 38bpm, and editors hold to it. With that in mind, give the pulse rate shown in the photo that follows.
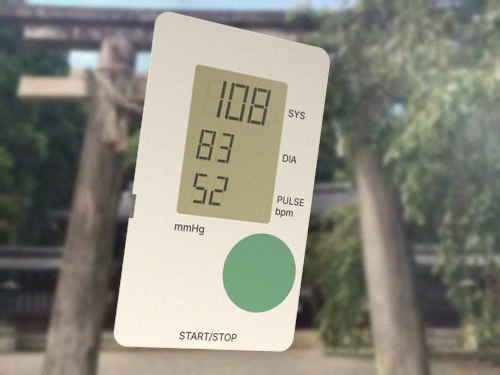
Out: 52bpm
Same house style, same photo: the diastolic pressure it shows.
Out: 83mmHg
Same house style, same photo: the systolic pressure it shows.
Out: 108mmHg
